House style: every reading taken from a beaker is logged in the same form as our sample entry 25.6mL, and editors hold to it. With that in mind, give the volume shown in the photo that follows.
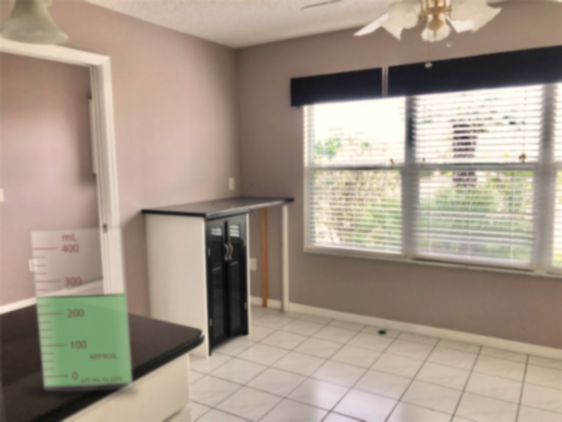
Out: 250mL
